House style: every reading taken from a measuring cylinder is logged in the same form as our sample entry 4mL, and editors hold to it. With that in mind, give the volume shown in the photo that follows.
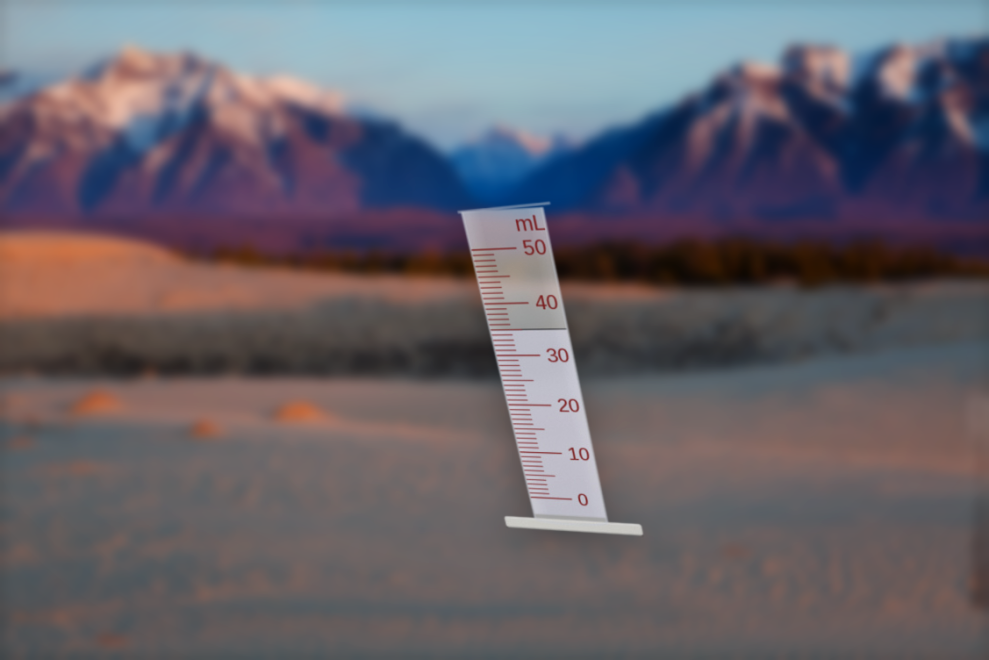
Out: 35mL
